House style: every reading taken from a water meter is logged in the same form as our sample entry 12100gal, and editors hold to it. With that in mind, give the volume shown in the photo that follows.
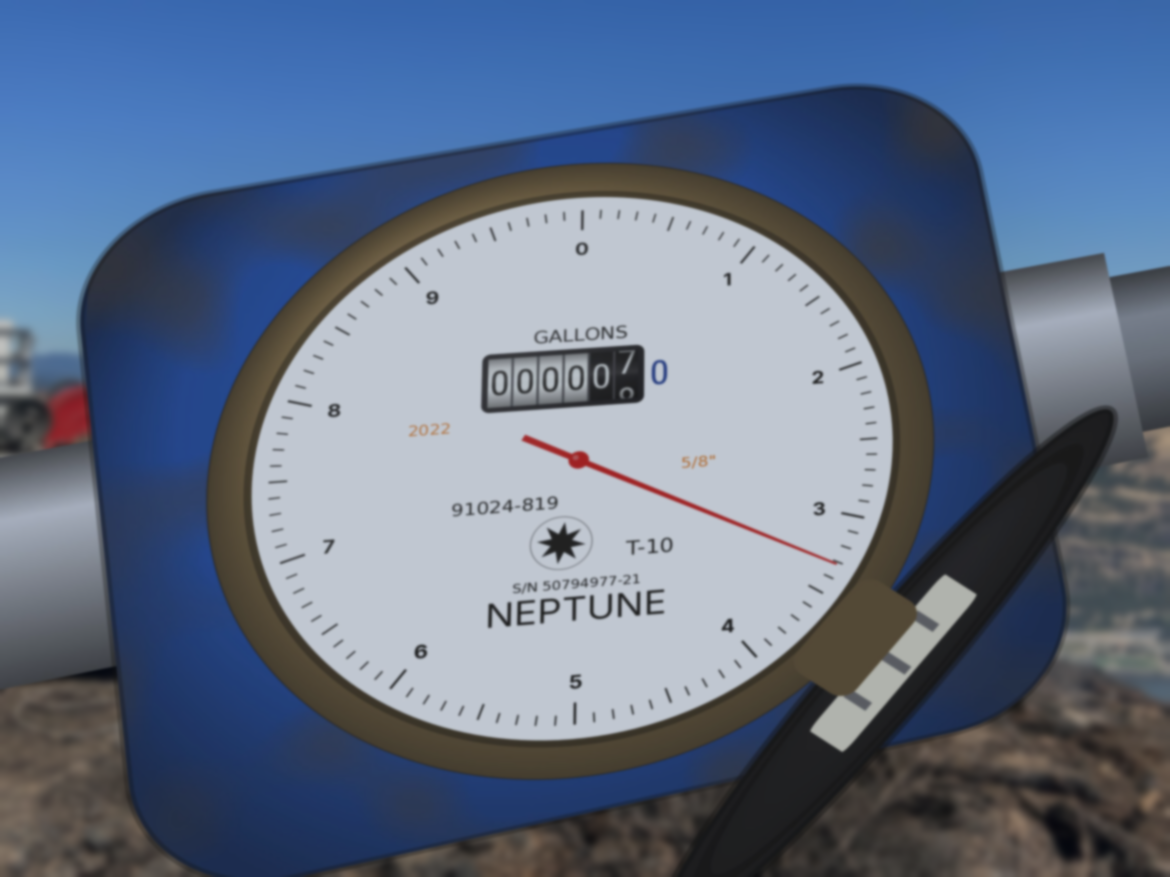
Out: 73.3gal
